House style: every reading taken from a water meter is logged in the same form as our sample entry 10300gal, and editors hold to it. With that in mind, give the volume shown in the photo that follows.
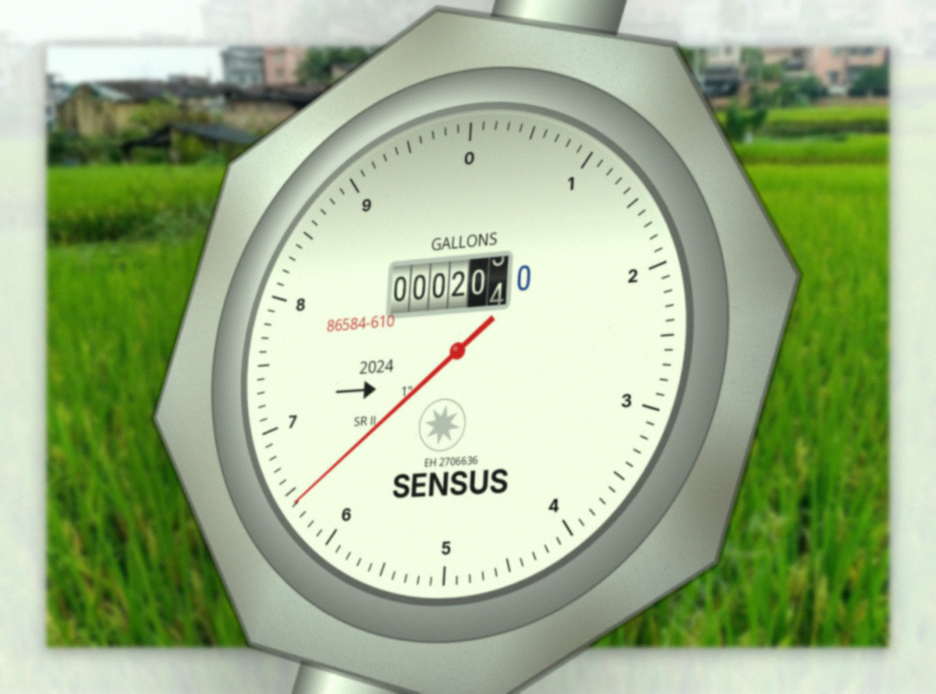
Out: 2036.4gal
